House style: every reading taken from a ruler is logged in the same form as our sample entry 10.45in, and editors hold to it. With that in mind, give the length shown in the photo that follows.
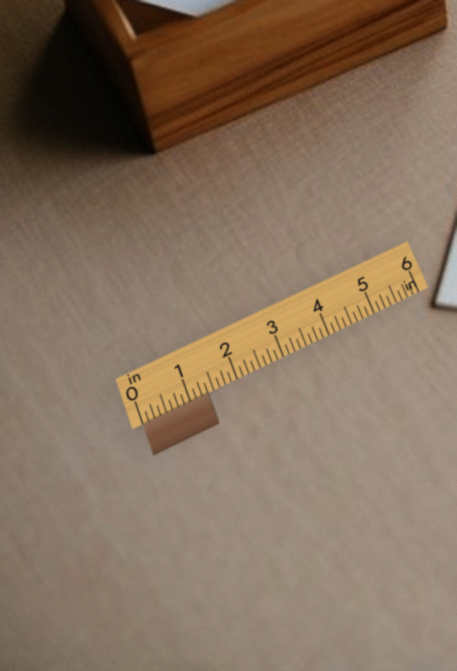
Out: 1.375in
